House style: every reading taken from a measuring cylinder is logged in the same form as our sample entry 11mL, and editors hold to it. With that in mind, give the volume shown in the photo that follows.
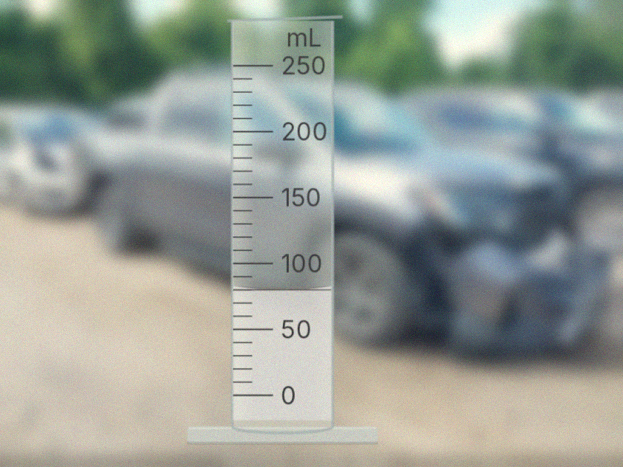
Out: 80mL
